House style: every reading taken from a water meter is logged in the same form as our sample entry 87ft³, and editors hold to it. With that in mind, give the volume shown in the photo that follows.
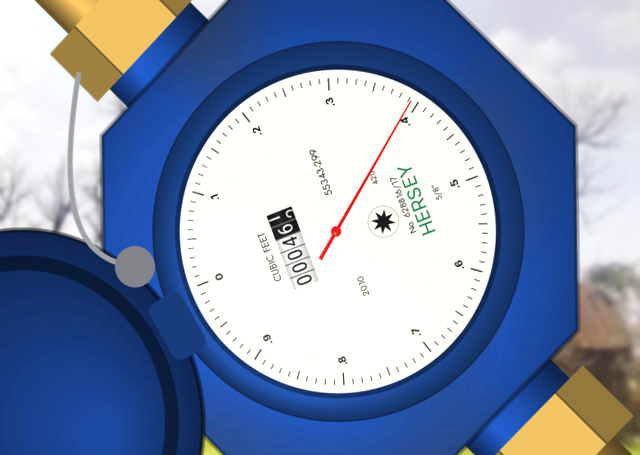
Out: 461.39ft³
